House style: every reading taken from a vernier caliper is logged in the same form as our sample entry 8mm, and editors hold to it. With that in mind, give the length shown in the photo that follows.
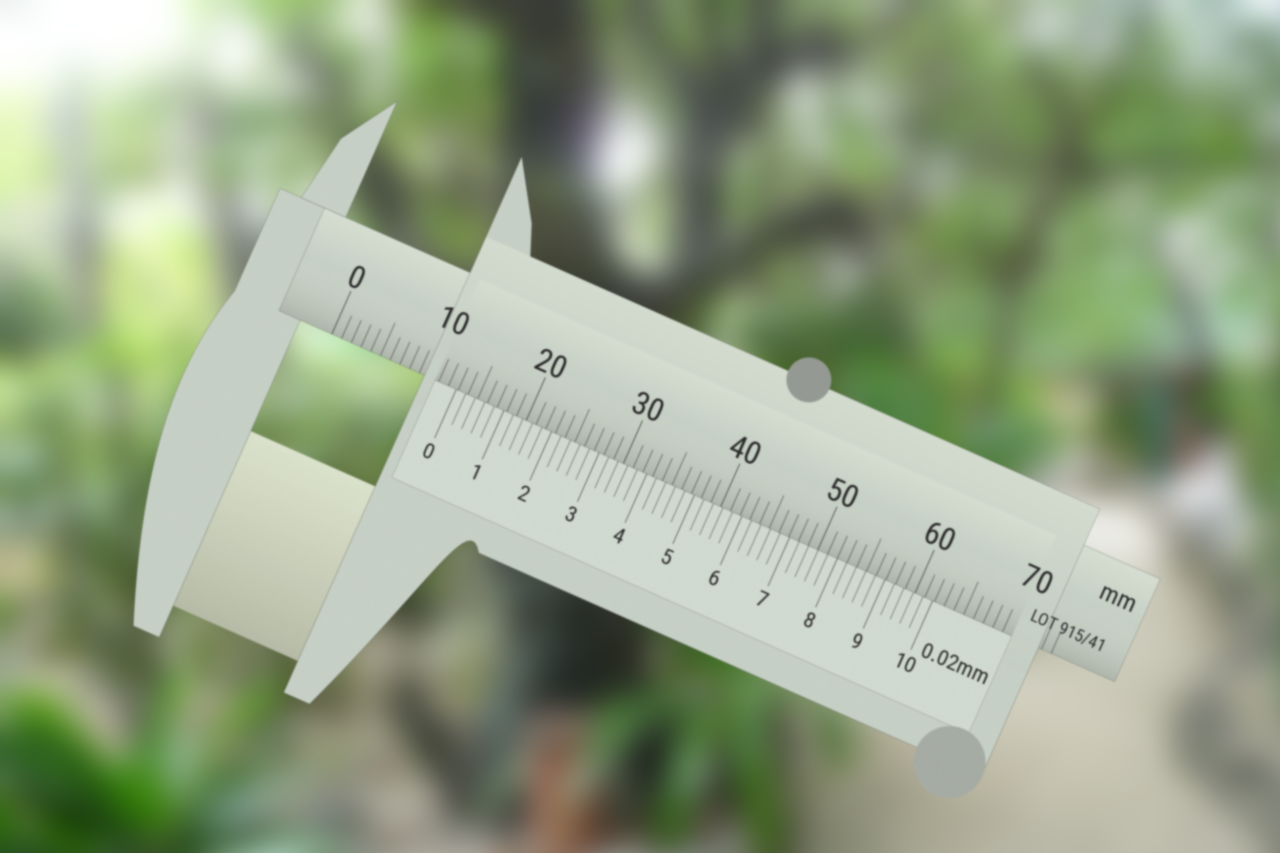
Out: 12.8mm
